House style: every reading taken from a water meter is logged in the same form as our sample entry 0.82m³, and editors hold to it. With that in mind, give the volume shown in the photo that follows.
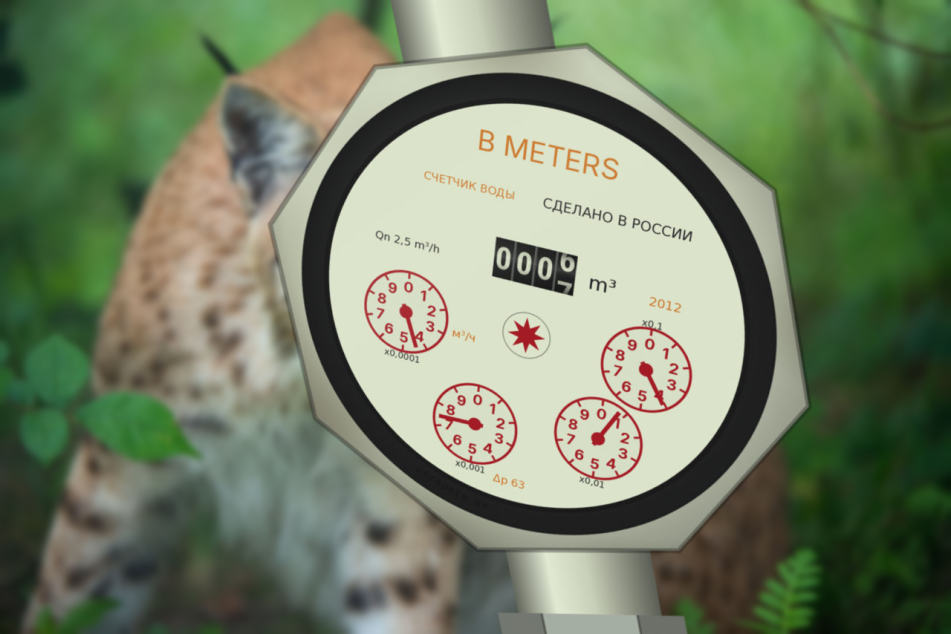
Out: 6.4074m³
